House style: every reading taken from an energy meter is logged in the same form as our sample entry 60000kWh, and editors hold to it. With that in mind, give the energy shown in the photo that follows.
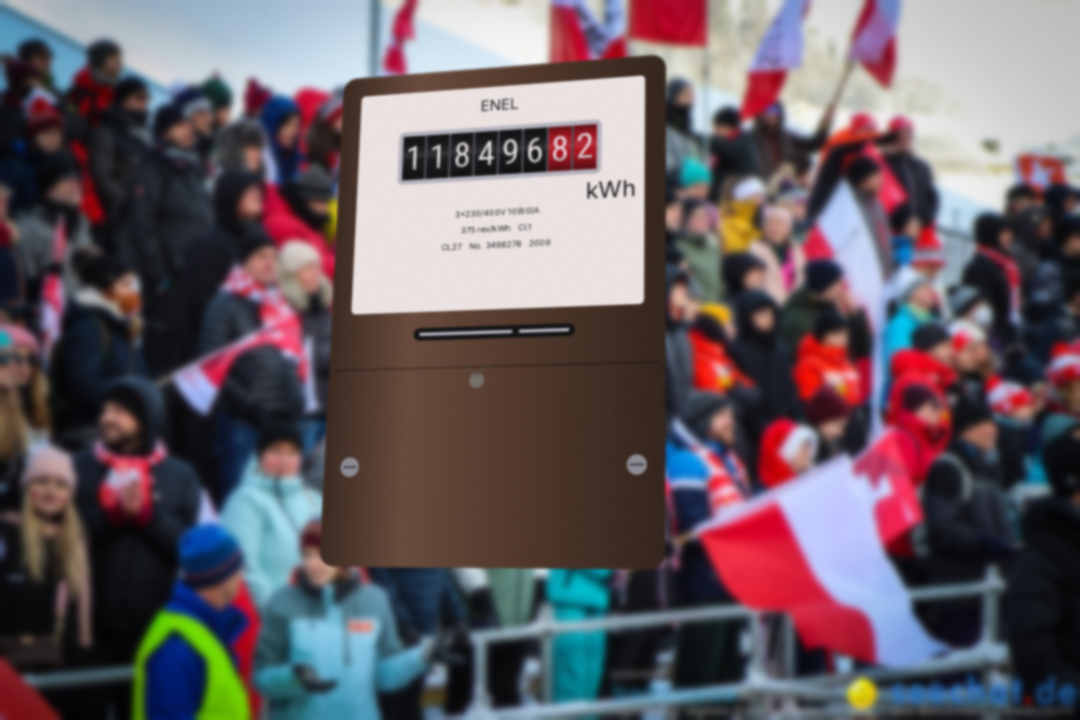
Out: 118496.82kWh
